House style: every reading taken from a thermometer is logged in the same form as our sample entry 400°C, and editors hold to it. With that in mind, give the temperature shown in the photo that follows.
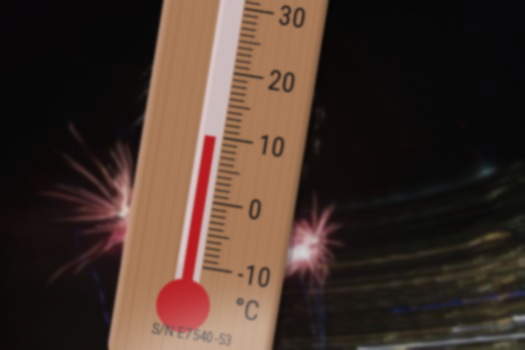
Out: 10°C
